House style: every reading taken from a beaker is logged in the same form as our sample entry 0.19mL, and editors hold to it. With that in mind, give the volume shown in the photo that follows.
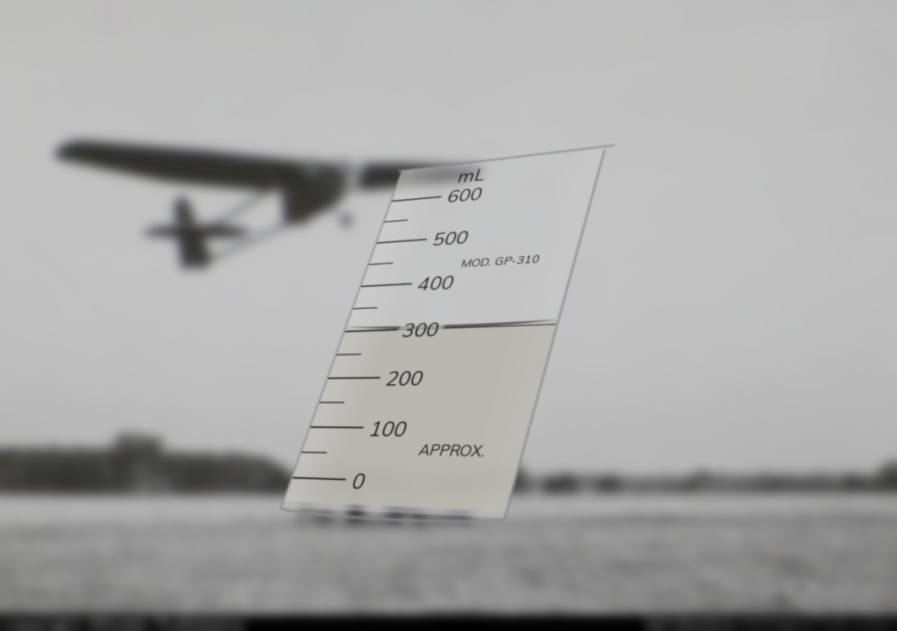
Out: 300mL
